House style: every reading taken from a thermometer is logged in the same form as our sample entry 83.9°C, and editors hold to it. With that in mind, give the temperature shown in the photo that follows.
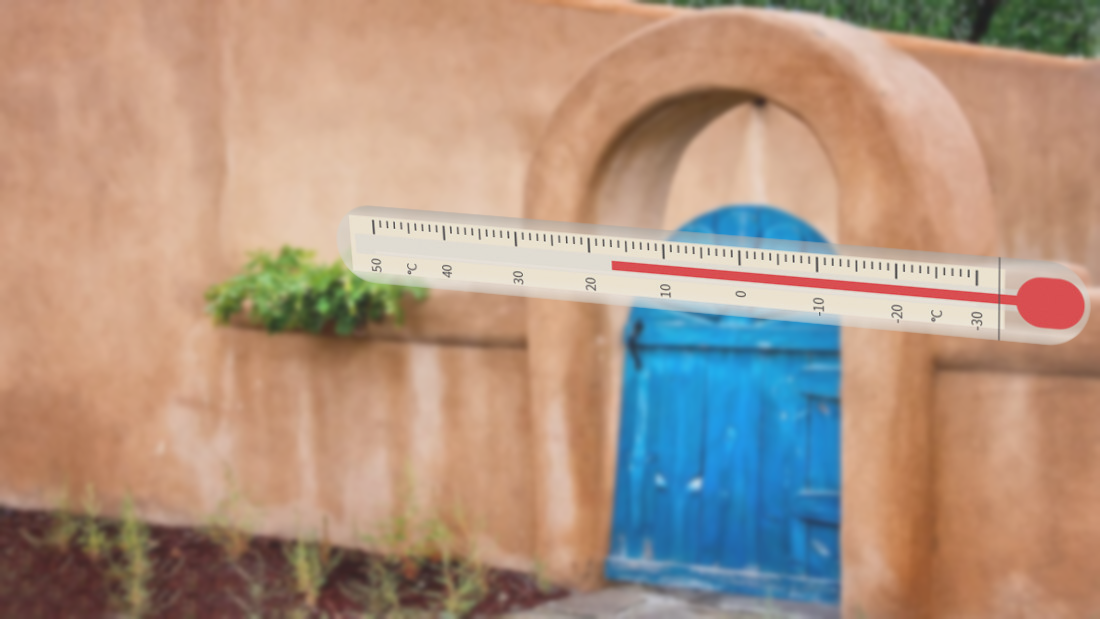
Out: 17°C
